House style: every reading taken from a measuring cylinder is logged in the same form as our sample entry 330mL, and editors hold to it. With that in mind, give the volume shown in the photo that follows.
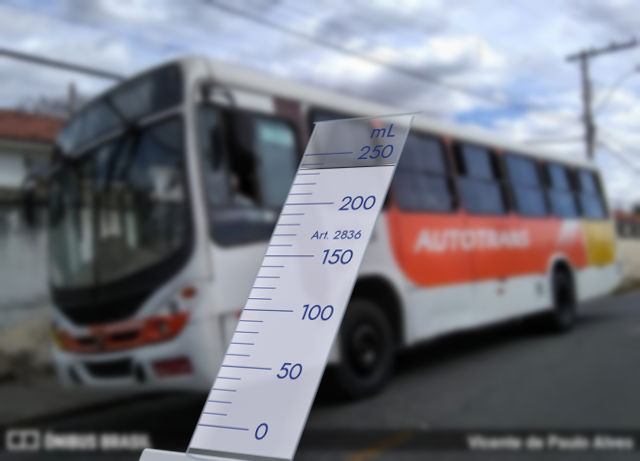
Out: 235mL
